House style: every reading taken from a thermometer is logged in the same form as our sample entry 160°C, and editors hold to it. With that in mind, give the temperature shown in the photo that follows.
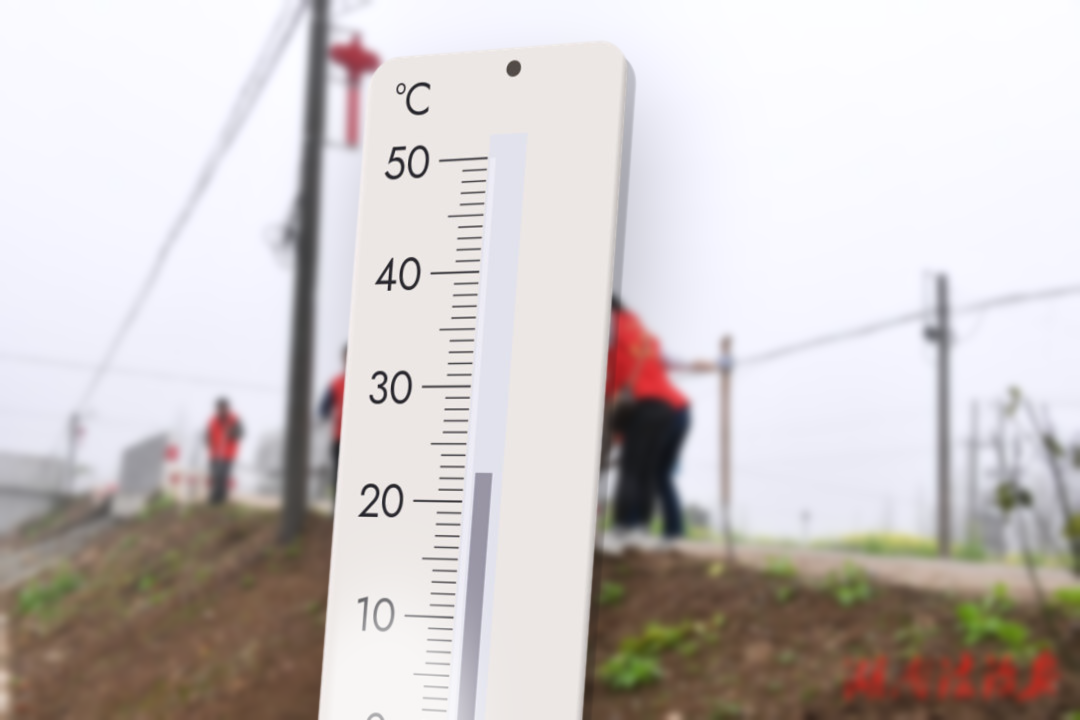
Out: 22.5°C
